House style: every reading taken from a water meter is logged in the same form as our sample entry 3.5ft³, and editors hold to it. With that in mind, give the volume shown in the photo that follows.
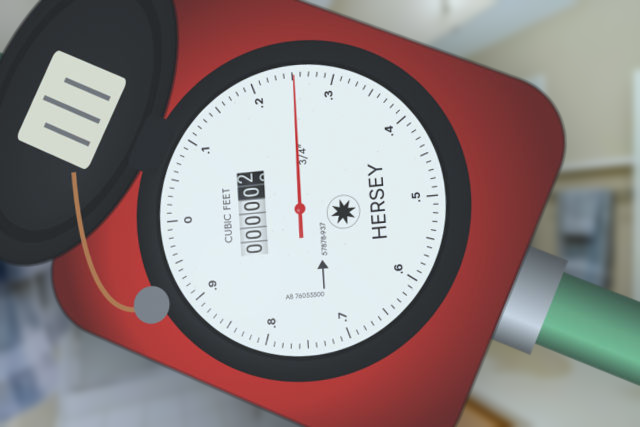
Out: 2.25ft³
